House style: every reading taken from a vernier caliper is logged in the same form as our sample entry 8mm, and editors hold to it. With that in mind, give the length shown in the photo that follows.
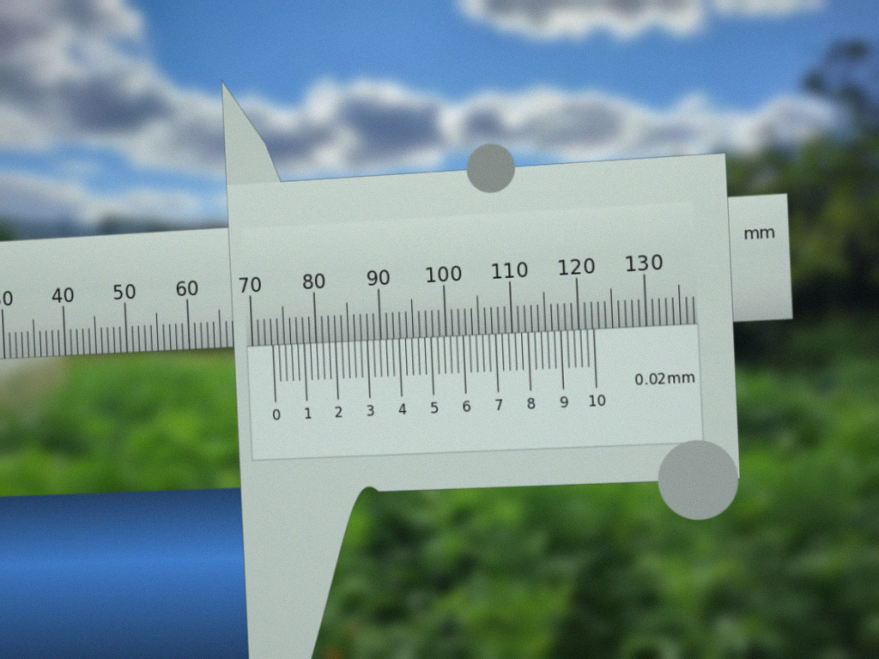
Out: 73.2mm
